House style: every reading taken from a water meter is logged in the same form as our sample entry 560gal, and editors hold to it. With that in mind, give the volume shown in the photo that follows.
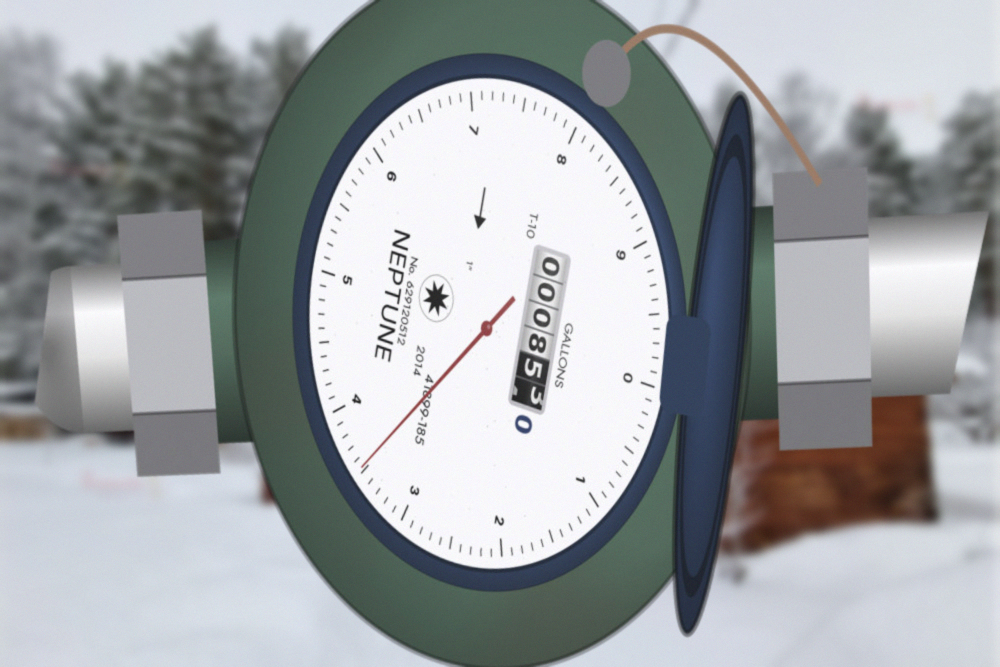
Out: 8533.5gal
